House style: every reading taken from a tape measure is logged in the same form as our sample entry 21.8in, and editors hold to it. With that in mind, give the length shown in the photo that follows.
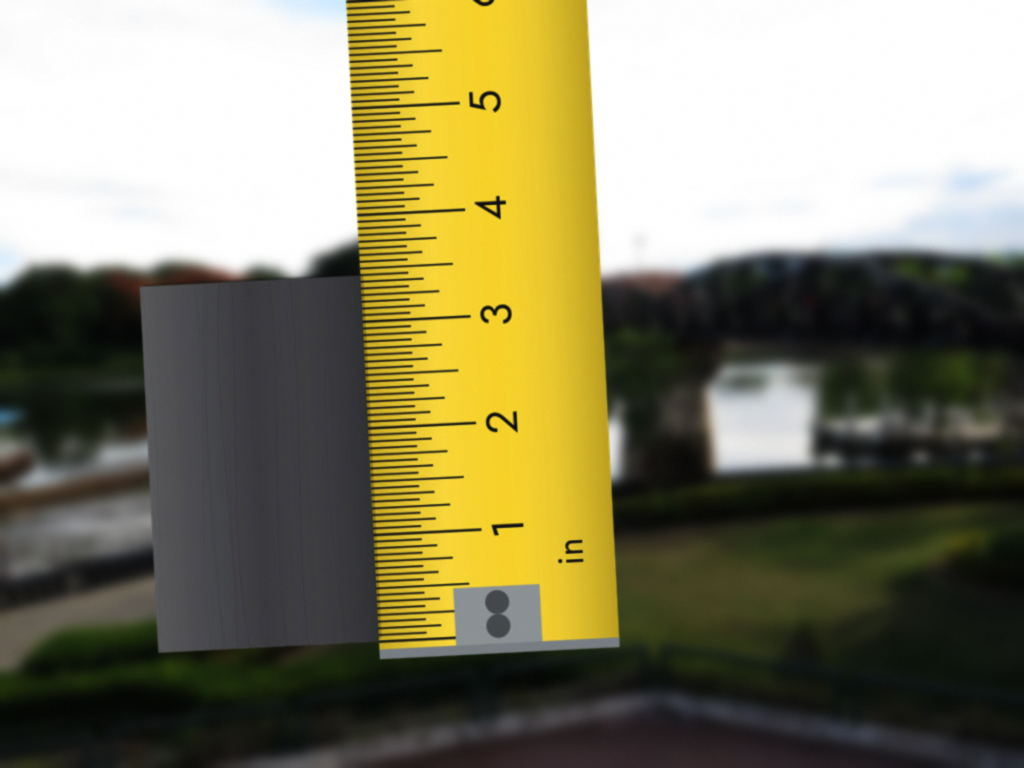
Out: 3.4375in
